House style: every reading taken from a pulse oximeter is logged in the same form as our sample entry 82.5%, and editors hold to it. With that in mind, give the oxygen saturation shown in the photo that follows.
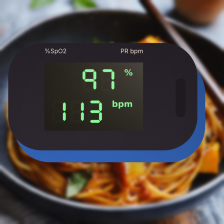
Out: 97%
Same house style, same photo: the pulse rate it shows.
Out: 113bpm
